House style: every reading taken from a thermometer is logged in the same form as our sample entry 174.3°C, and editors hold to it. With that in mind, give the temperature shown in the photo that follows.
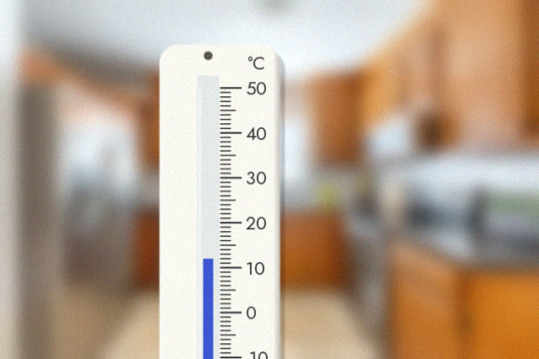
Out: 12°C
